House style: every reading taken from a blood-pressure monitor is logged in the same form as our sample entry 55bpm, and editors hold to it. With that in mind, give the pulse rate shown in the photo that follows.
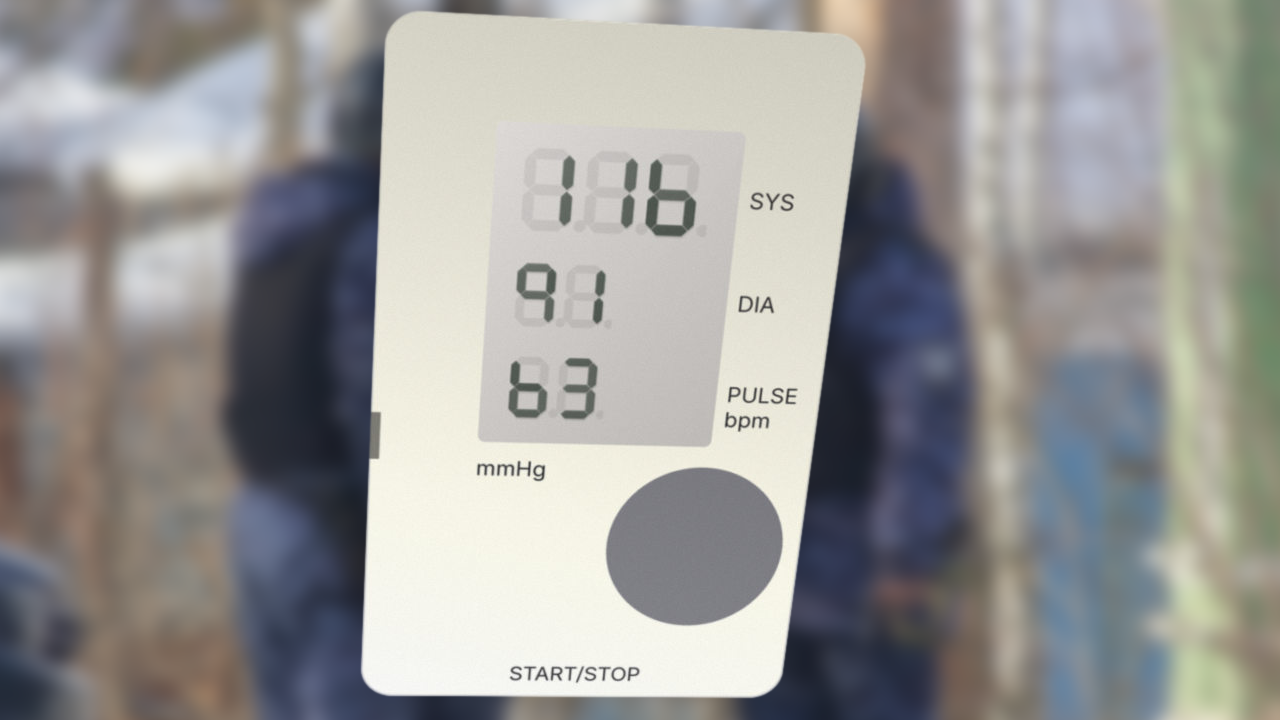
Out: 63bpm
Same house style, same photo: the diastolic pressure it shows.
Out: 91mmHg
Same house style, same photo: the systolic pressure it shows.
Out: 116mmHg
